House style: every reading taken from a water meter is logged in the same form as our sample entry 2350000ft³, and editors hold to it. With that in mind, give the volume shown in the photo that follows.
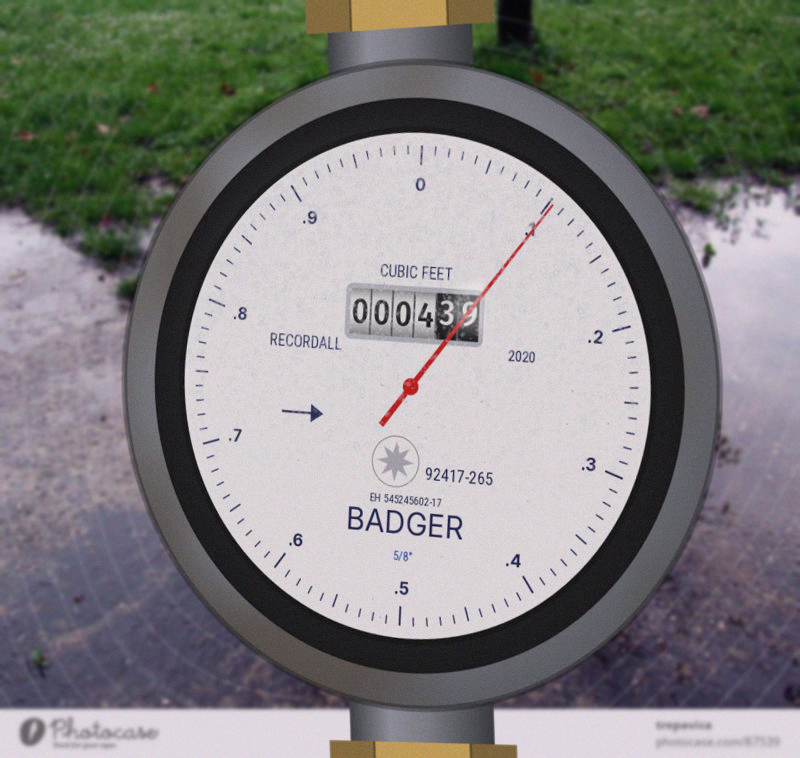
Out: 439.10ft³
